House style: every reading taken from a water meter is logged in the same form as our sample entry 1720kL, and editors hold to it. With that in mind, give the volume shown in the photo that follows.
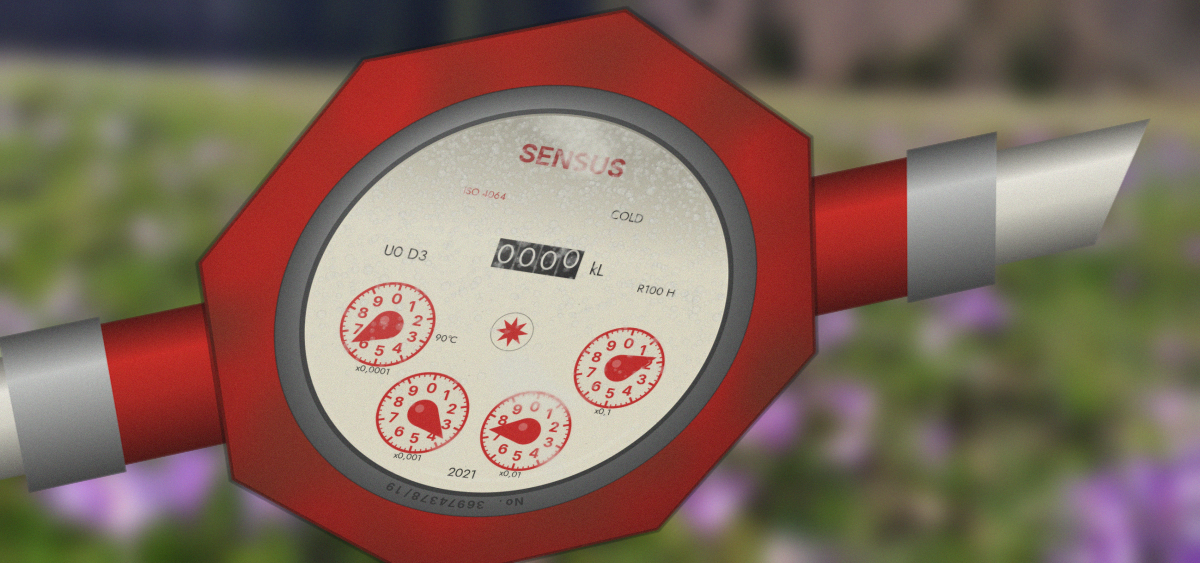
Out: 0.1736kL
